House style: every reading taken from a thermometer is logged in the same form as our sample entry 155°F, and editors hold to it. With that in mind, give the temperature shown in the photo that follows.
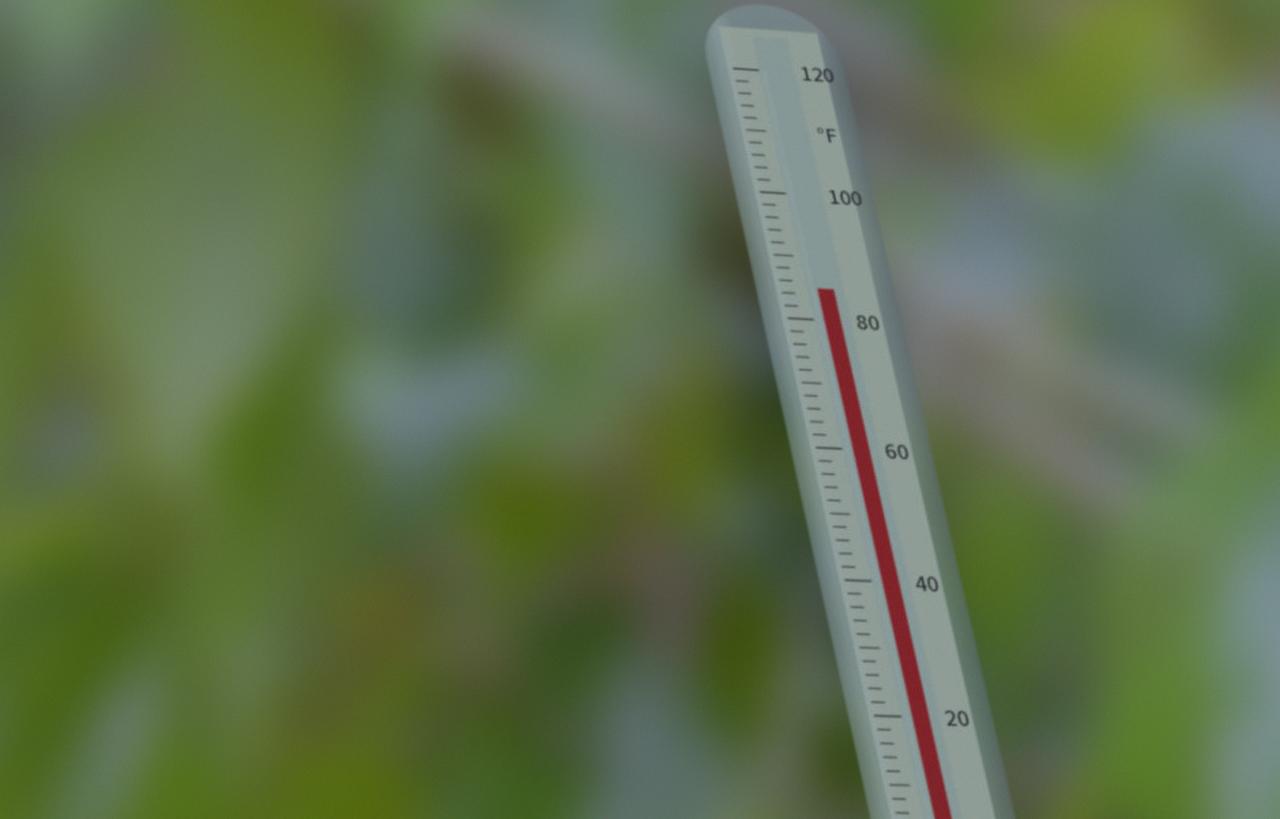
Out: 85°F
